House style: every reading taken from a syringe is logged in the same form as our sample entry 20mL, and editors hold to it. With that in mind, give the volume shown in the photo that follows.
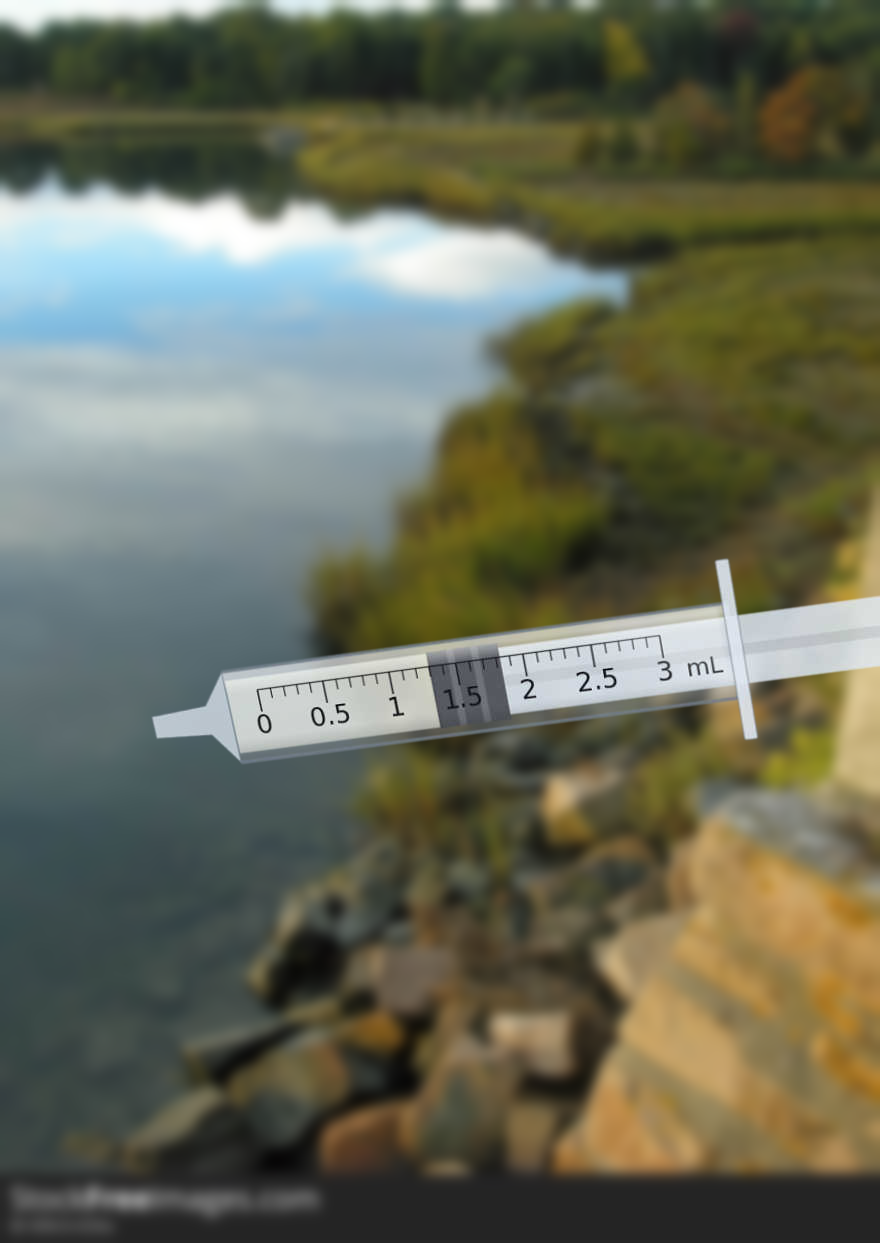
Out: 1.3mL
